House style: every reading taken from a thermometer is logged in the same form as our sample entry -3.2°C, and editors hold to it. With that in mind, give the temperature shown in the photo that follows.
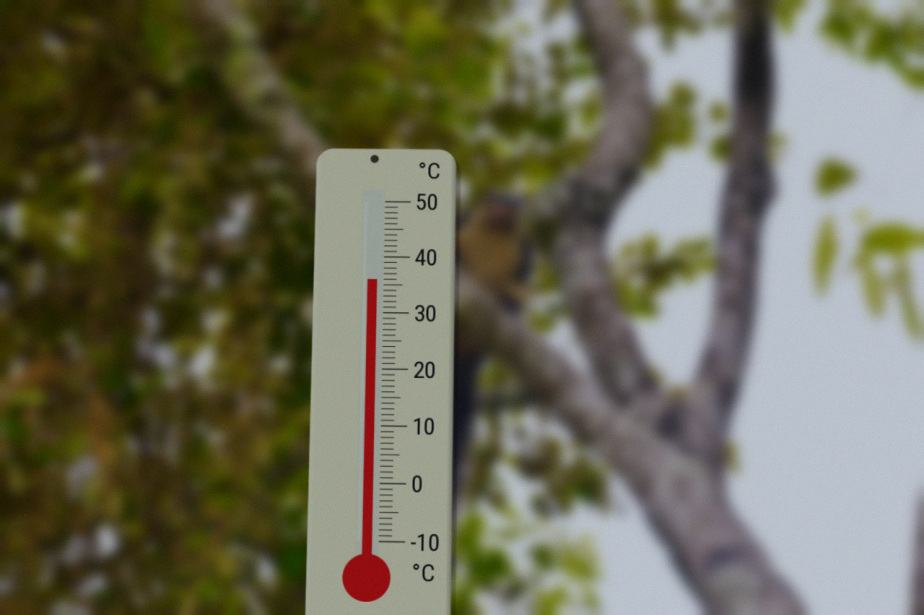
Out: 36°C
